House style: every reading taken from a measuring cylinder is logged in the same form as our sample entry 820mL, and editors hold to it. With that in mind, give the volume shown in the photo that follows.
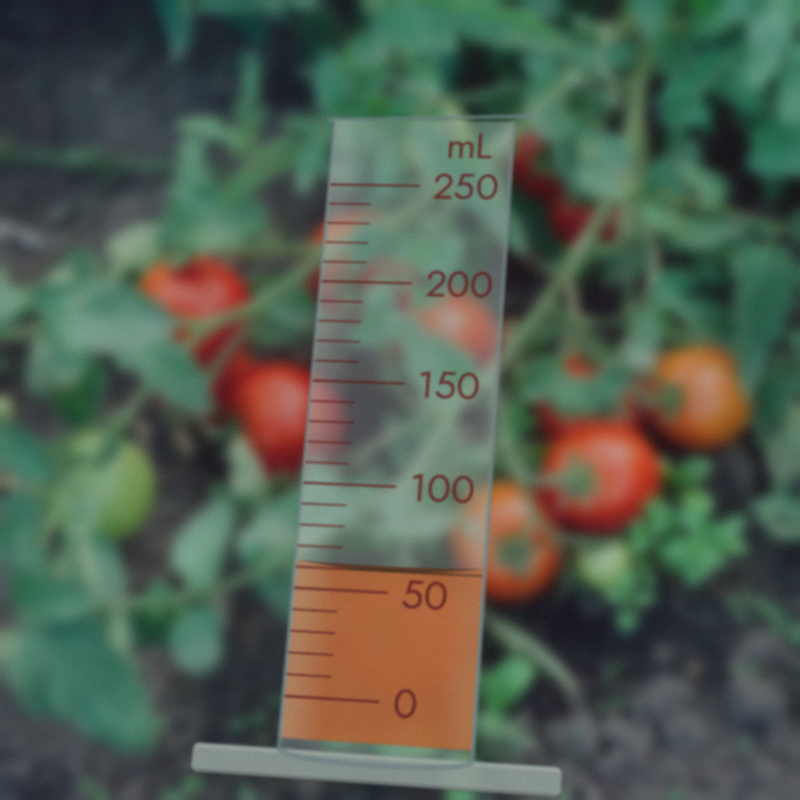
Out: 60mL
